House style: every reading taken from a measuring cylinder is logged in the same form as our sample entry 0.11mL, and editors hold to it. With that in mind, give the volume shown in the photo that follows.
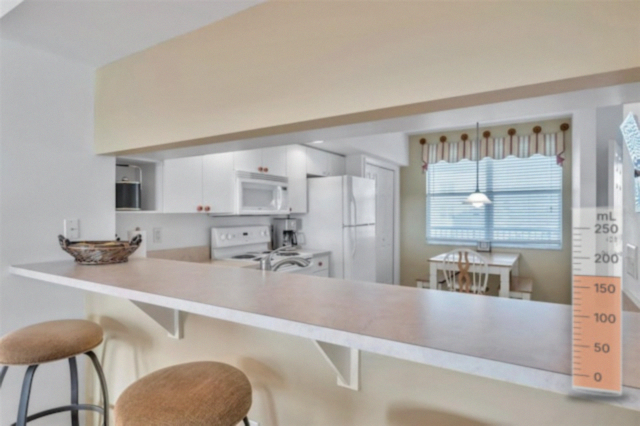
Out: 170mL
